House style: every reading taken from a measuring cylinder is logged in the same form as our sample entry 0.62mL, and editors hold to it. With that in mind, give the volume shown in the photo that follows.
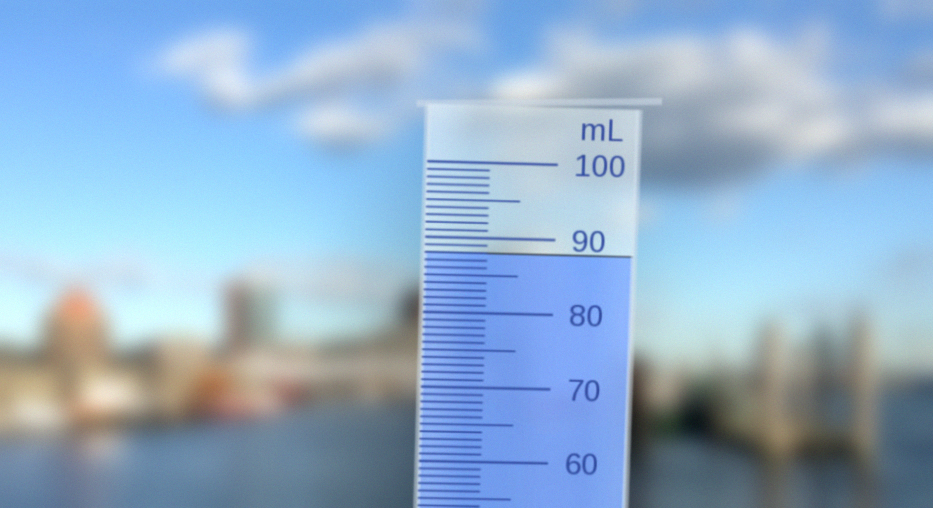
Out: 88mL
